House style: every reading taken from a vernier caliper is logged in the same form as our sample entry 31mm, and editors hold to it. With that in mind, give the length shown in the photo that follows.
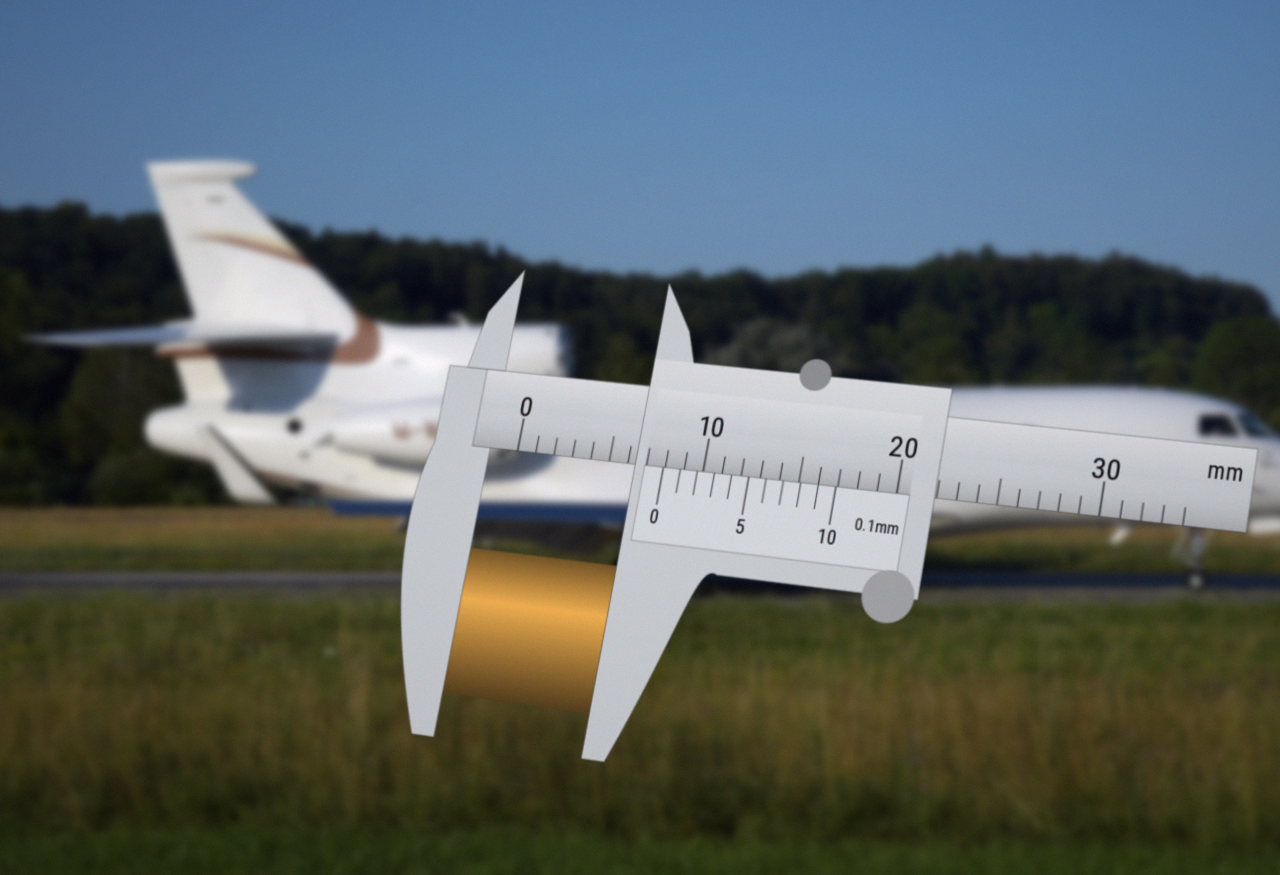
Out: 7.9mm
